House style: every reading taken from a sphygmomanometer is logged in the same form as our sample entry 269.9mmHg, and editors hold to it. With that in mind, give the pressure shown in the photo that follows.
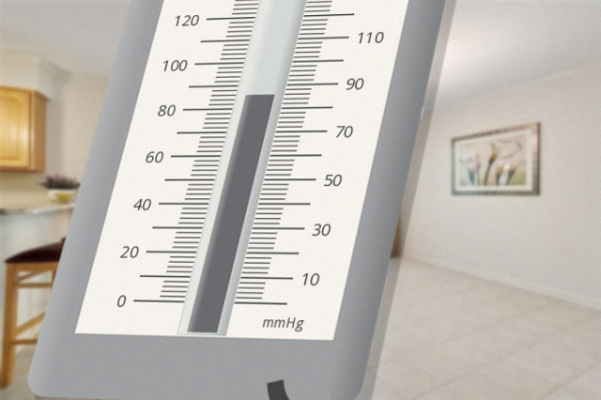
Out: 86mmHg
